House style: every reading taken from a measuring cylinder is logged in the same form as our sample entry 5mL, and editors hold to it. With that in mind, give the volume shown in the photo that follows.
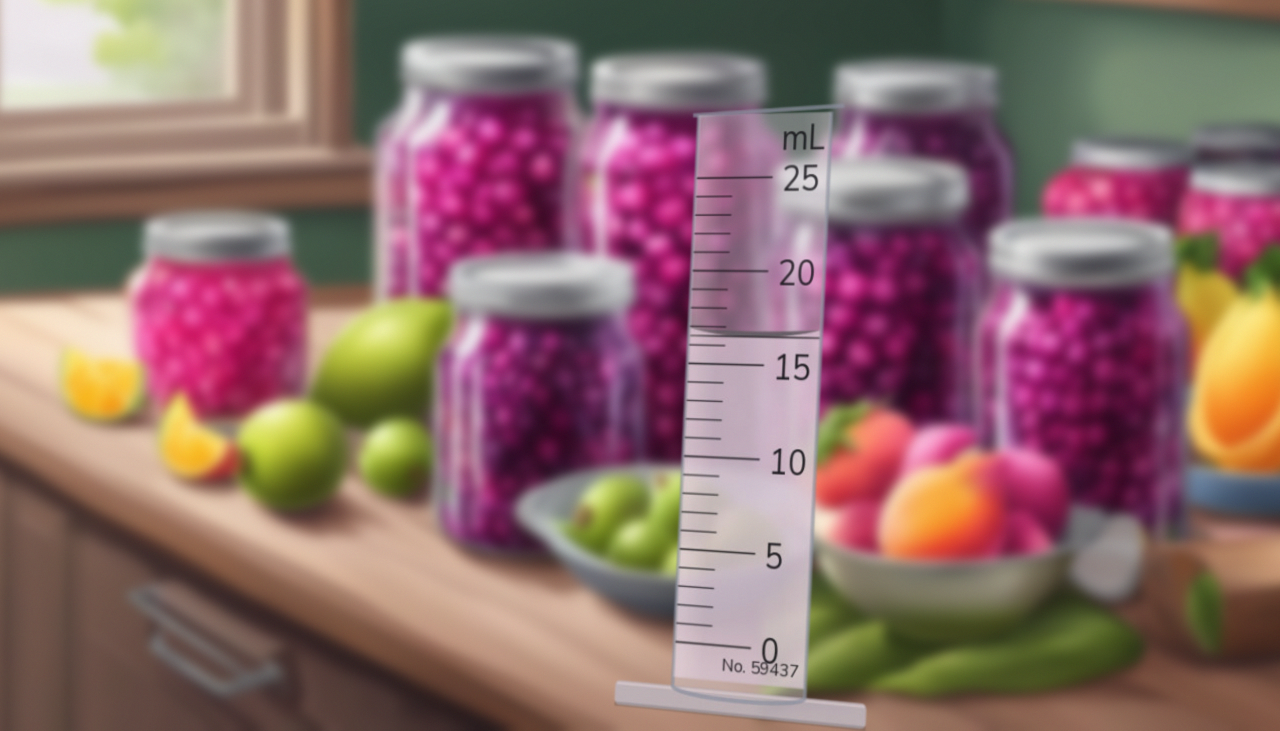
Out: 16.5mL
